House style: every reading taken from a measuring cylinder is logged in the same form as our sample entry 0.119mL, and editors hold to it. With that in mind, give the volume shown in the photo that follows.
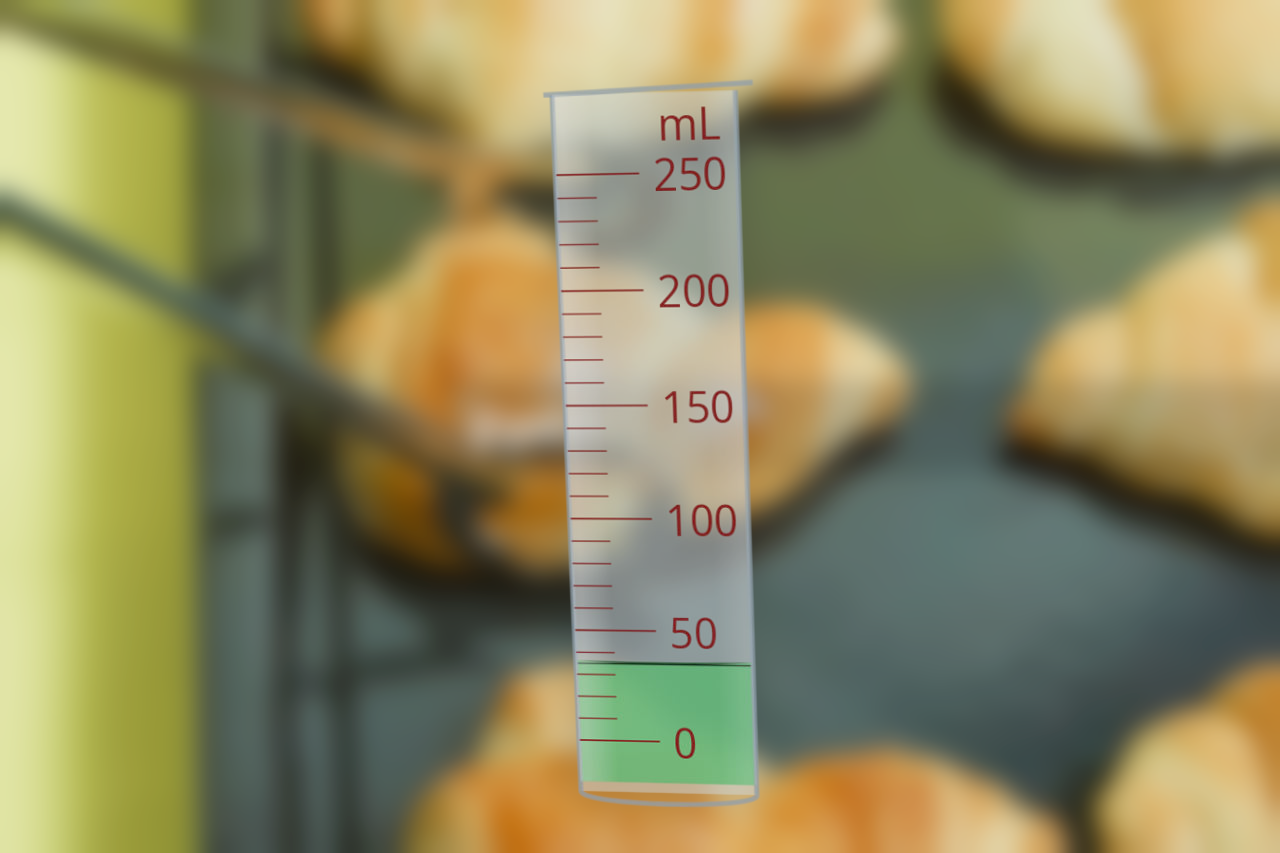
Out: 35mL
